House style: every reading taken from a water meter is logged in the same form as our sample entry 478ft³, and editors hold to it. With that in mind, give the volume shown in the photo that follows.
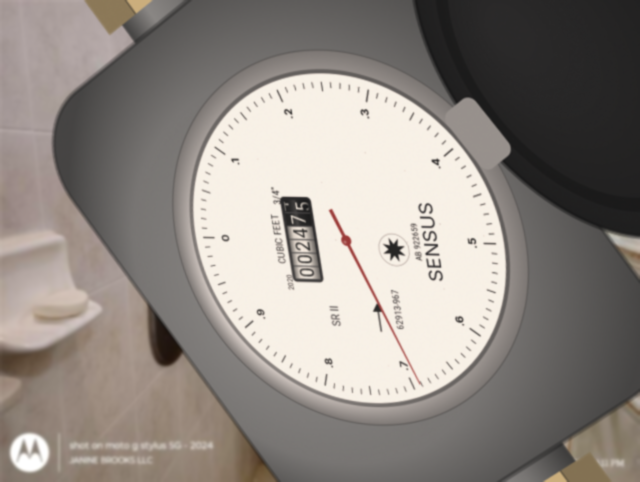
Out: 2474.69ft³
